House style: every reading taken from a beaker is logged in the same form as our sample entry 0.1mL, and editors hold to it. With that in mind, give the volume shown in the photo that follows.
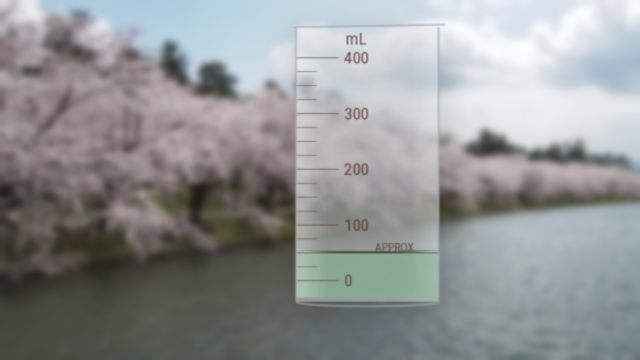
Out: 50mL
